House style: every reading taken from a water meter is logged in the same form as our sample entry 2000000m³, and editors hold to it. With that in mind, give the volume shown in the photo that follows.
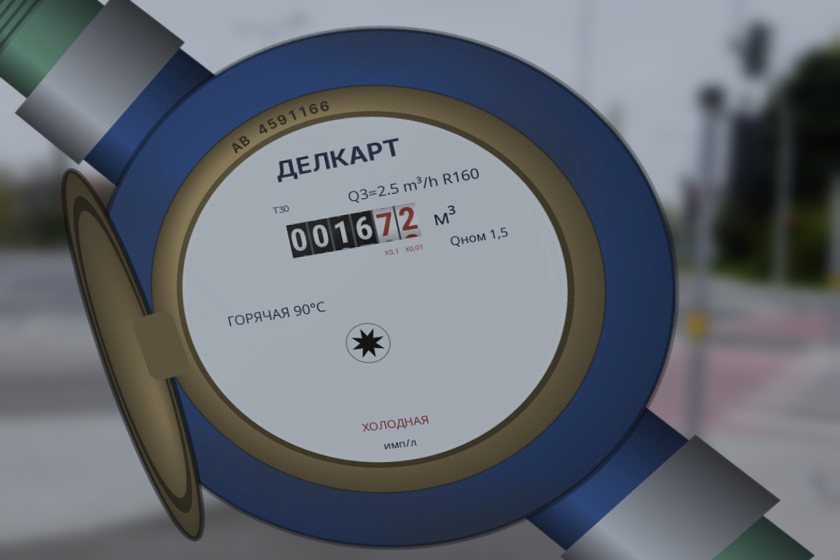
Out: 16.72m³
